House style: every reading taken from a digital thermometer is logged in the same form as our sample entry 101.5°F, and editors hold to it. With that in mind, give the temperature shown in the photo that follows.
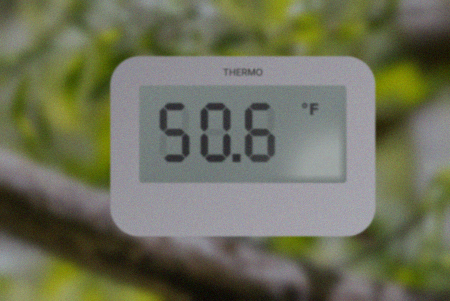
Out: 50.6°F
